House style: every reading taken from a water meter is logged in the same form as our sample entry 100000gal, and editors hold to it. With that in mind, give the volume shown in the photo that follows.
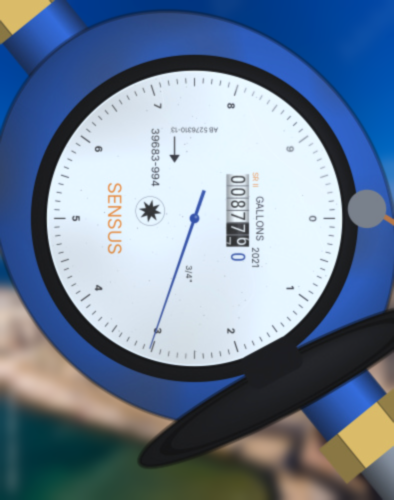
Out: 87763.0gal
